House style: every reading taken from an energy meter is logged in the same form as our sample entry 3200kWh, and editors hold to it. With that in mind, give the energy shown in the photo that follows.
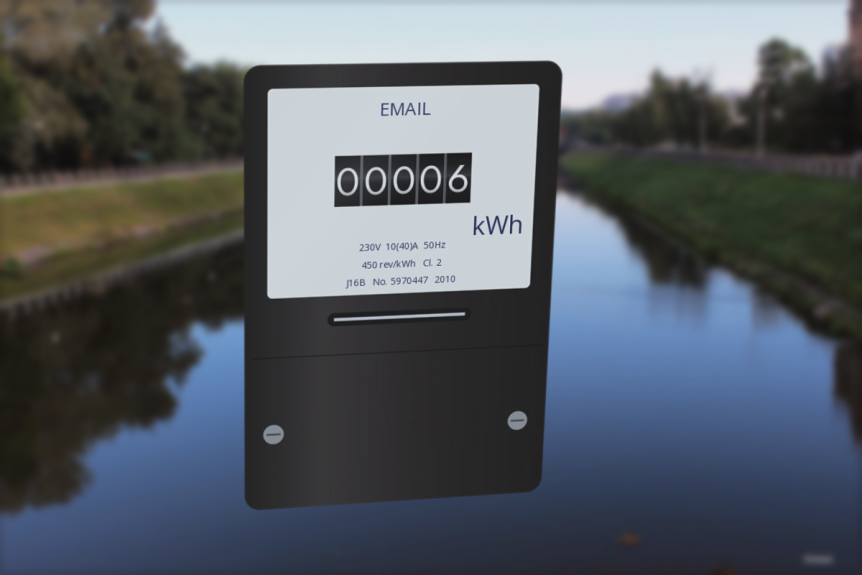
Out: 6kWh
